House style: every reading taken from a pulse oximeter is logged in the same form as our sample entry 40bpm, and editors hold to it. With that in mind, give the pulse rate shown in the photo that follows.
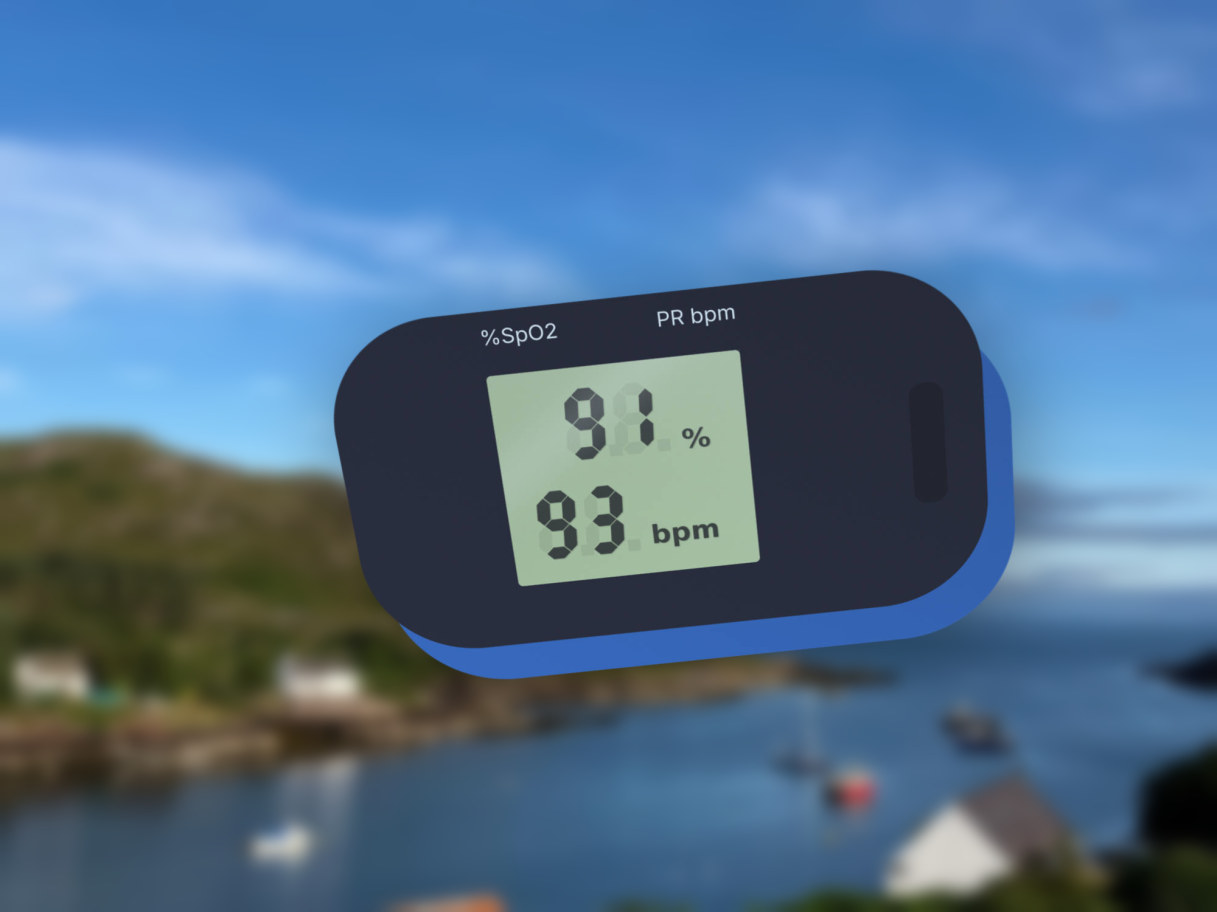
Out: 93bpm
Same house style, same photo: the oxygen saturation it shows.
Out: 91%
